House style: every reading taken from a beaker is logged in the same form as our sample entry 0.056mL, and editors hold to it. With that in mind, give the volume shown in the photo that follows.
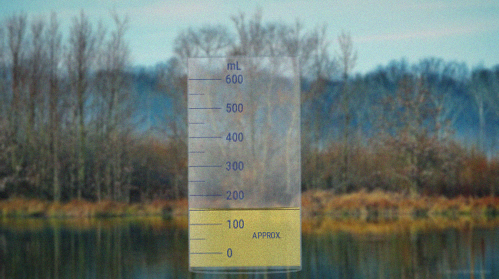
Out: 150mL
